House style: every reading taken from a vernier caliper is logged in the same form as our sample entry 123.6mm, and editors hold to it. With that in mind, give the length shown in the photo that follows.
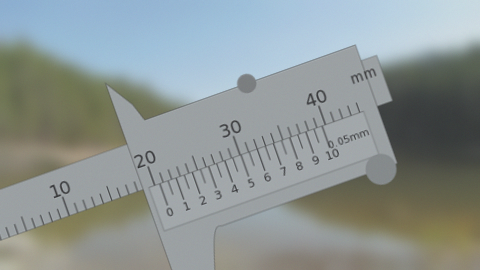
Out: 20.6mm
